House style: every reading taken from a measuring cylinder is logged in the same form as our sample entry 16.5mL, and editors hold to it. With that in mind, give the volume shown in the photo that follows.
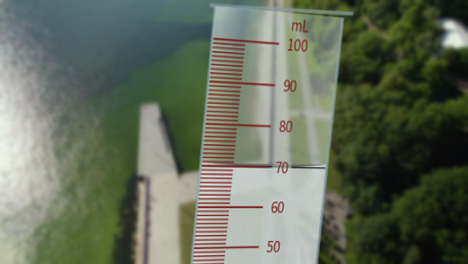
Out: 70mL
